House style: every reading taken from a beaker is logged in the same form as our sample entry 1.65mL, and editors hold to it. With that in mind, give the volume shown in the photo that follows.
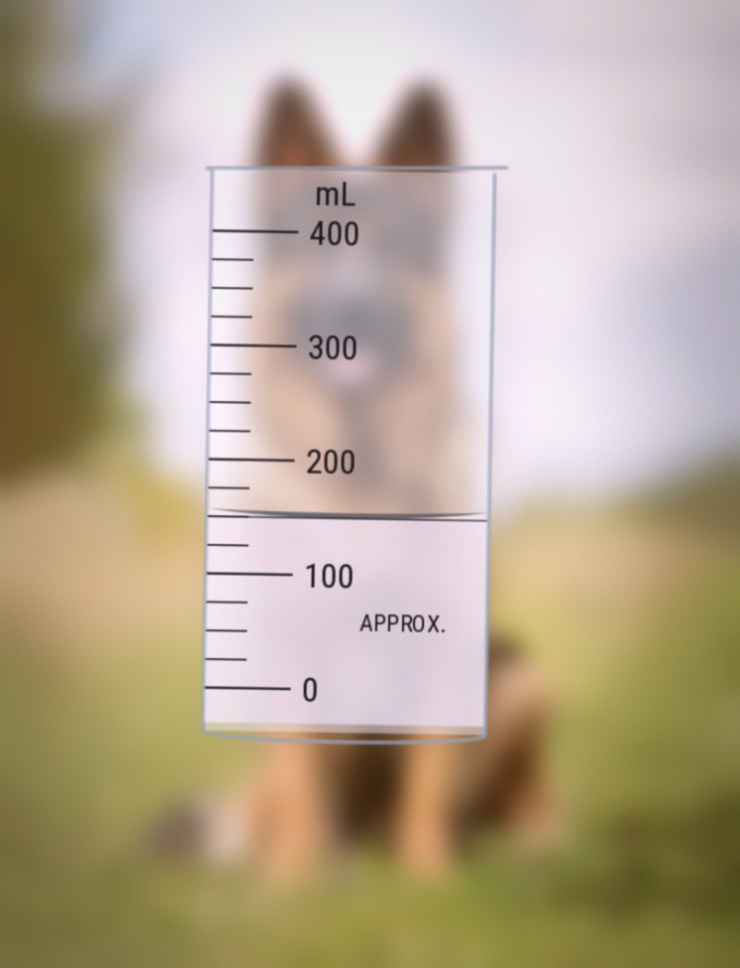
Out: 150mL
